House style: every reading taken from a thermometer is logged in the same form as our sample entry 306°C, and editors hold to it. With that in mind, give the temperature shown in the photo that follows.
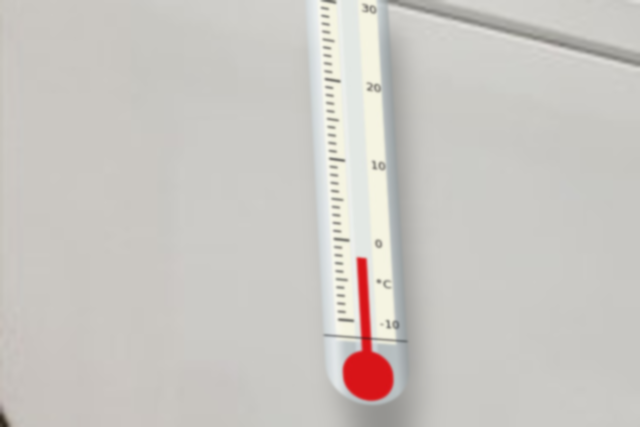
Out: -2°C
